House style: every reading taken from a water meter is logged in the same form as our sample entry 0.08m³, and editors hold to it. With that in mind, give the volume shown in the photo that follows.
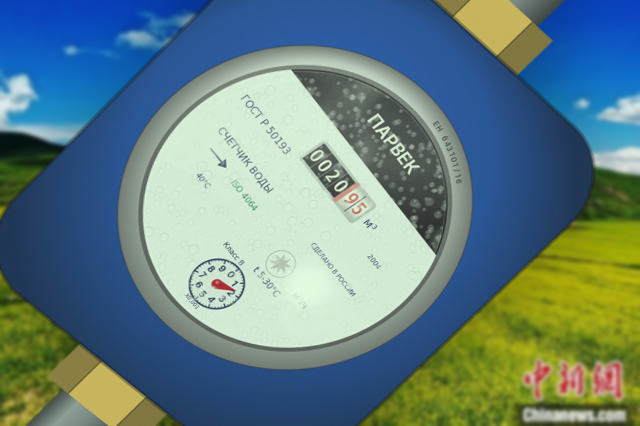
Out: 20.951m³
